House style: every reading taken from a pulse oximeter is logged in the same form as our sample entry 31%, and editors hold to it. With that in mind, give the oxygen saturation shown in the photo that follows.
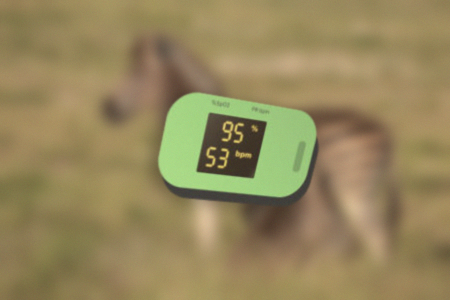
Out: 95%
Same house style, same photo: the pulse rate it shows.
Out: 53bpm
